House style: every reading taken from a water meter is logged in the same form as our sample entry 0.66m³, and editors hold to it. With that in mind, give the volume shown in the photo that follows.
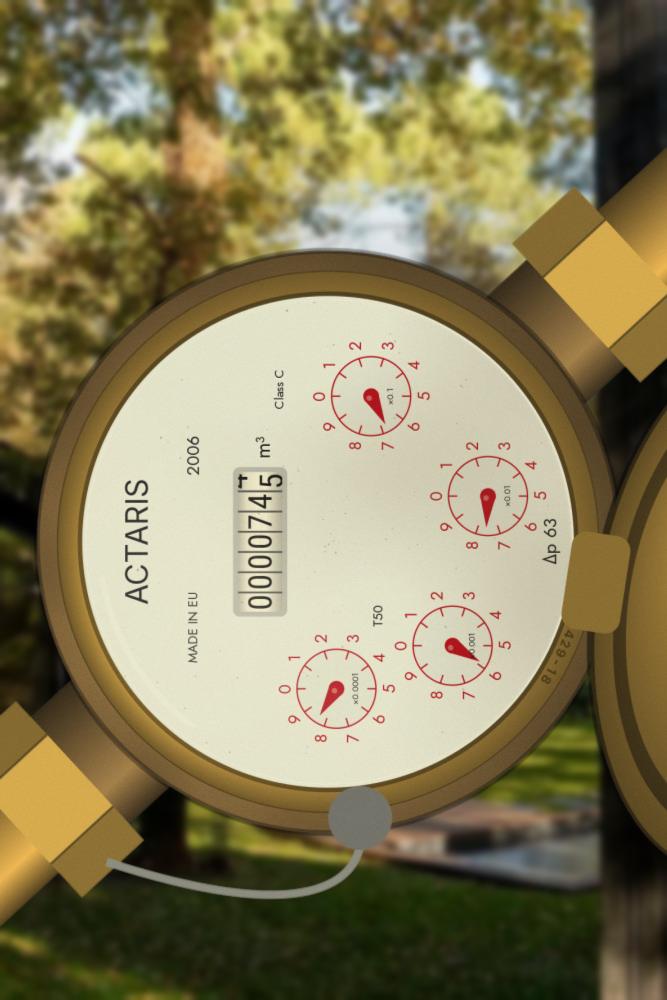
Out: 744.6758m³
